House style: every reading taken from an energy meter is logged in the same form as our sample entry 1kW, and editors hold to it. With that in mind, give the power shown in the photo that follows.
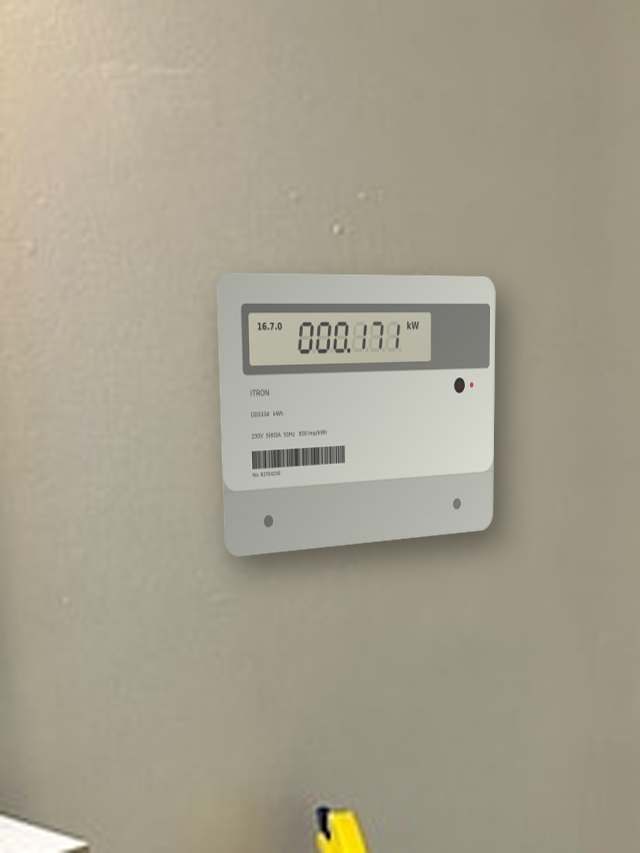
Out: 0.171kW
